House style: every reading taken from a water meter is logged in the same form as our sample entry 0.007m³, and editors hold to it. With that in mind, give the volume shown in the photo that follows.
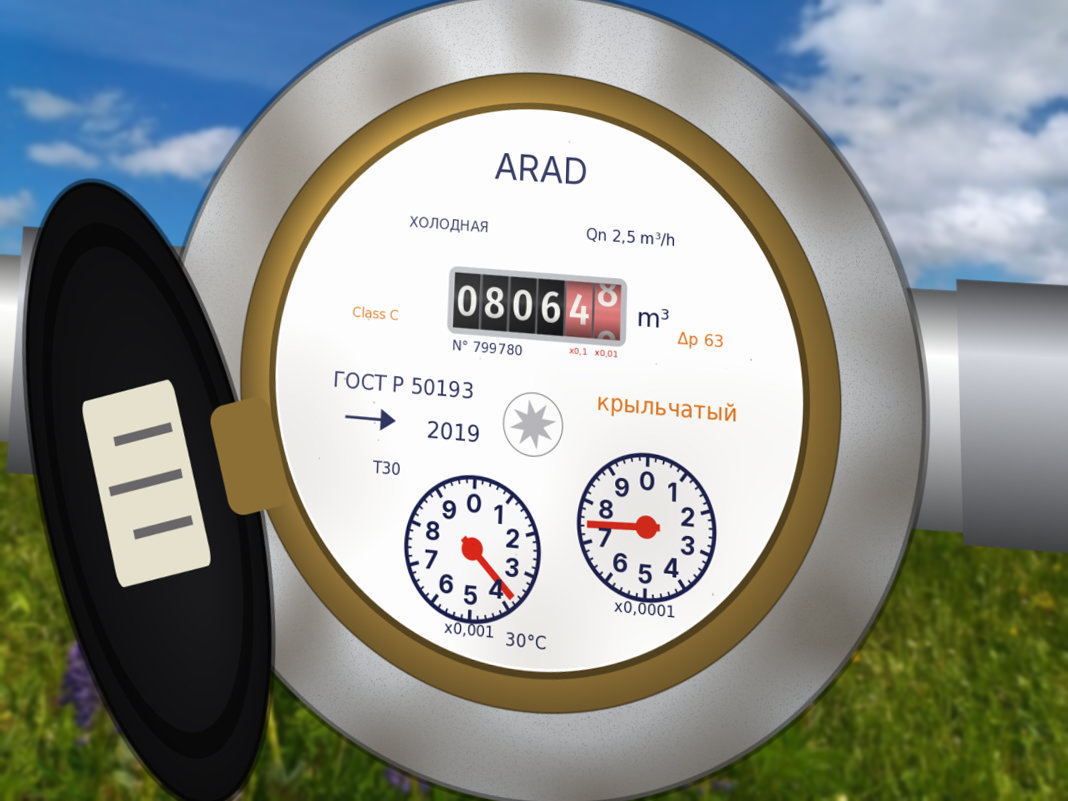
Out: 806.4837m³
